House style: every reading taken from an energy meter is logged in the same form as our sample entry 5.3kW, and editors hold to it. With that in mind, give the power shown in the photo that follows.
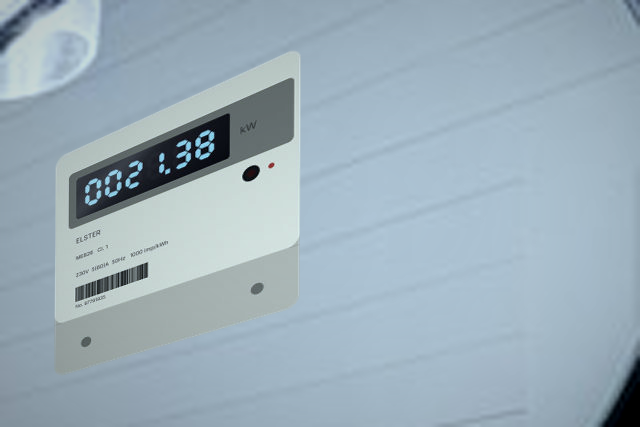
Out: 21.38kW
